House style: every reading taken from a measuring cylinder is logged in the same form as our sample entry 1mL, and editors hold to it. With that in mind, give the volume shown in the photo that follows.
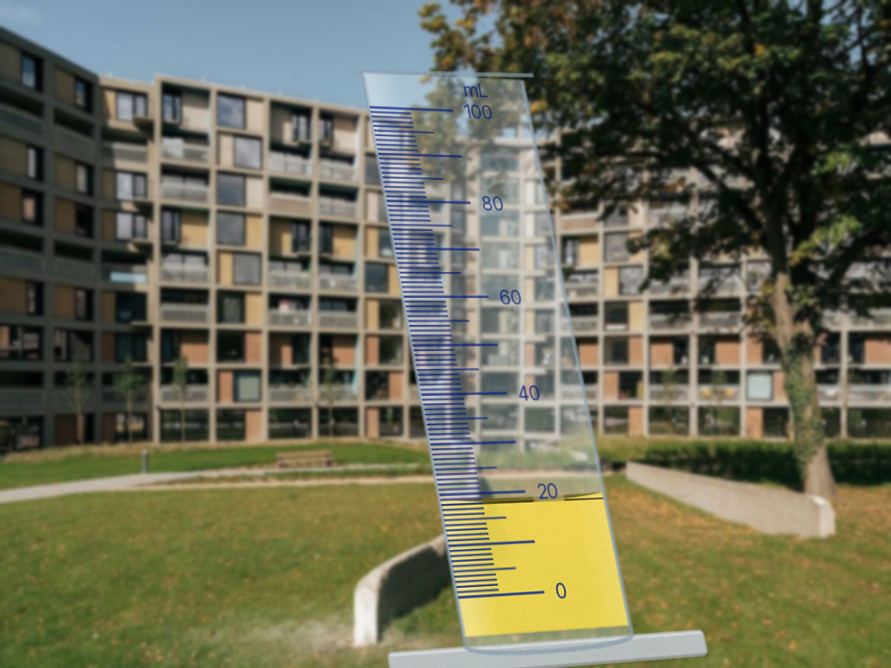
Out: 18mL
